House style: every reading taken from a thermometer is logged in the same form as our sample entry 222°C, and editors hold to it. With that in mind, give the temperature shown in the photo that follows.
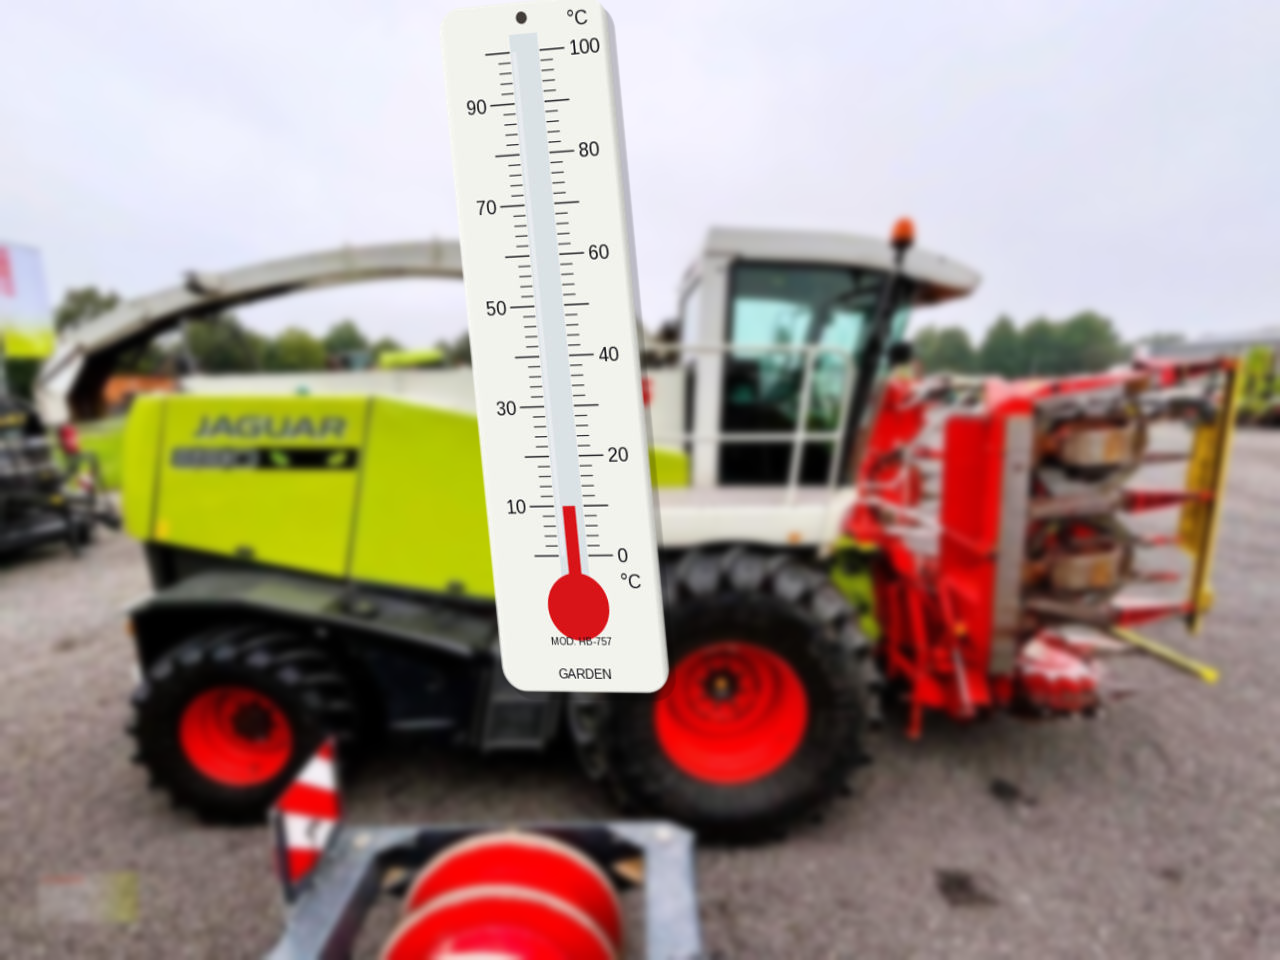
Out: 10°C
